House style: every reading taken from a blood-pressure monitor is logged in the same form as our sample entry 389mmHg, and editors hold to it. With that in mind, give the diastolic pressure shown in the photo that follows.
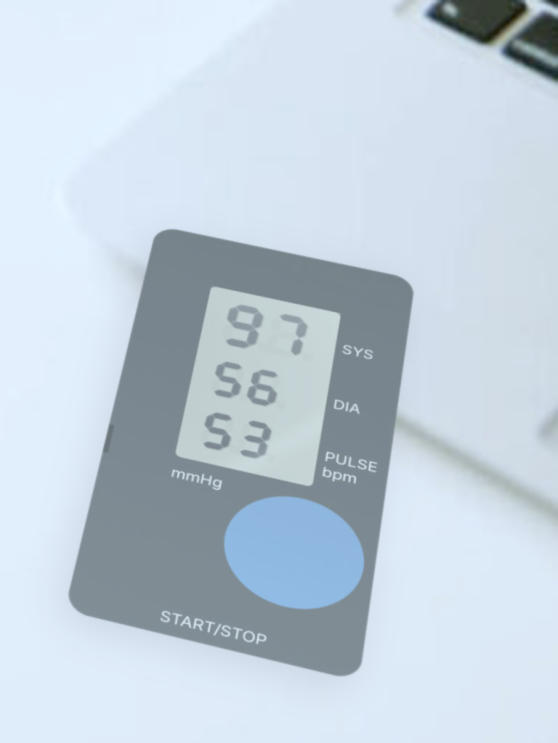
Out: 56mmHg
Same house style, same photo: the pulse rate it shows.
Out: 53bpm
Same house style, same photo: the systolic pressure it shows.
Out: 97mmHg
